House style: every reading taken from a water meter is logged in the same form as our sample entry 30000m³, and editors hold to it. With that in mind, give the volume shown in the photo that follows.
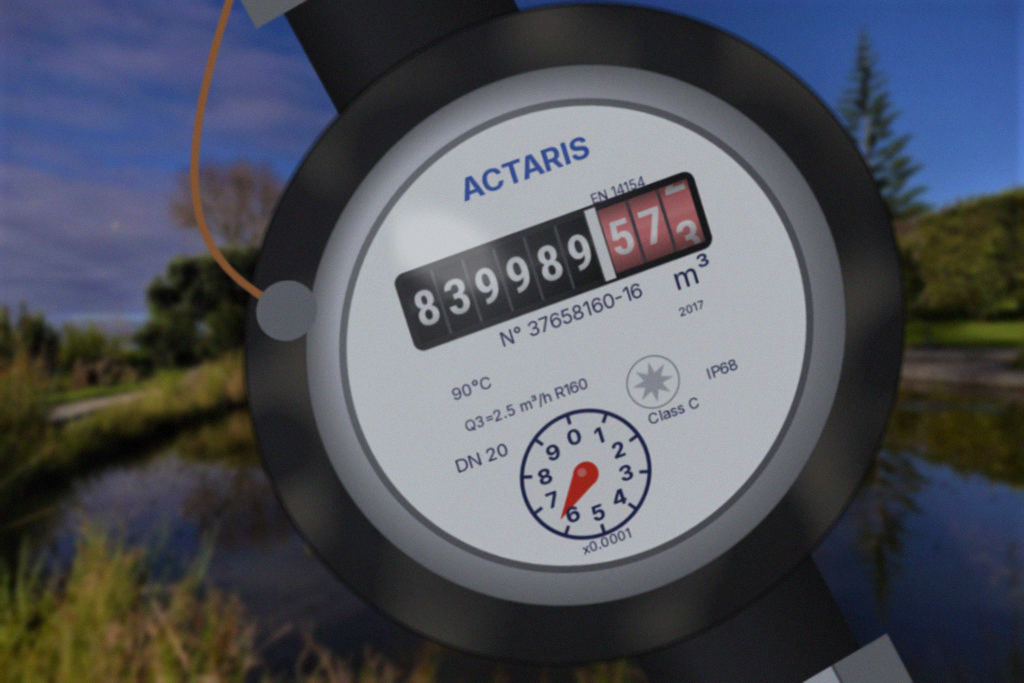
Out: 839989.5726m³
